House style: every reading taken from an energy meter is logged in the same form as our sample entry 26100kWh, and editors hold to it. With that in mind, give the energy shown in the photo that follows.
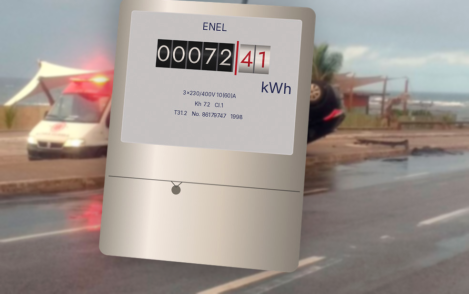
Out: 72.41kWh
